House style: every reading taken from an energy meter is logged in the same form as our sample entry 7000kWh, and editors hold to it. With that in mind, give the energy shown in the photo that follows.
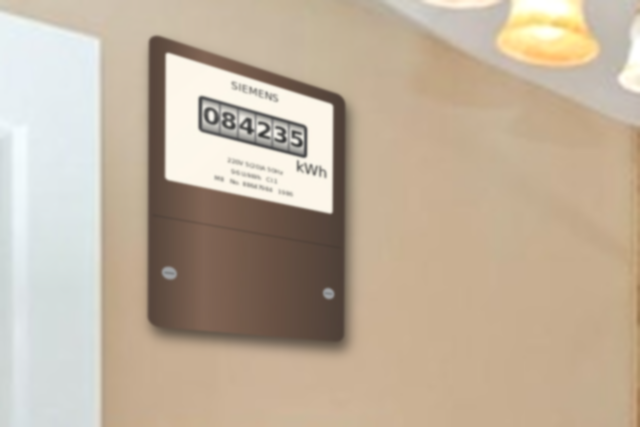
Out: 84235kWh
